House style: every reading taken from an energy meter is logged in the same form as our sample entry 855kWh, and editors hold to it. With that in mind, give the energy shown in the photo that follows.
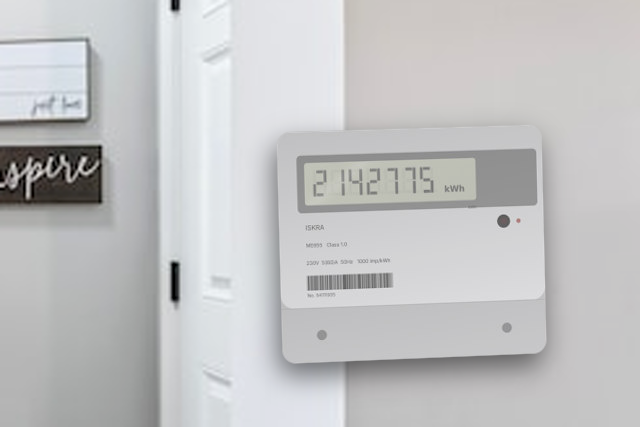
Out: 2142775kWh
